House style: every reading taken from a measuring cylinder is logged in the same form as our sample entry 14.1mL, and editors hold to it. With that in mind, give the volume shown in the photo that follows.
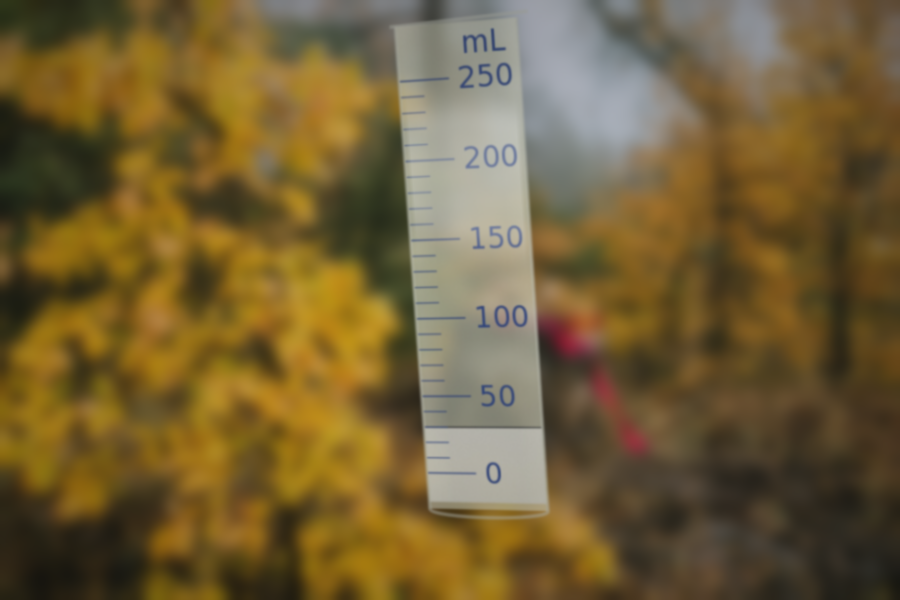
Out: 30mL
